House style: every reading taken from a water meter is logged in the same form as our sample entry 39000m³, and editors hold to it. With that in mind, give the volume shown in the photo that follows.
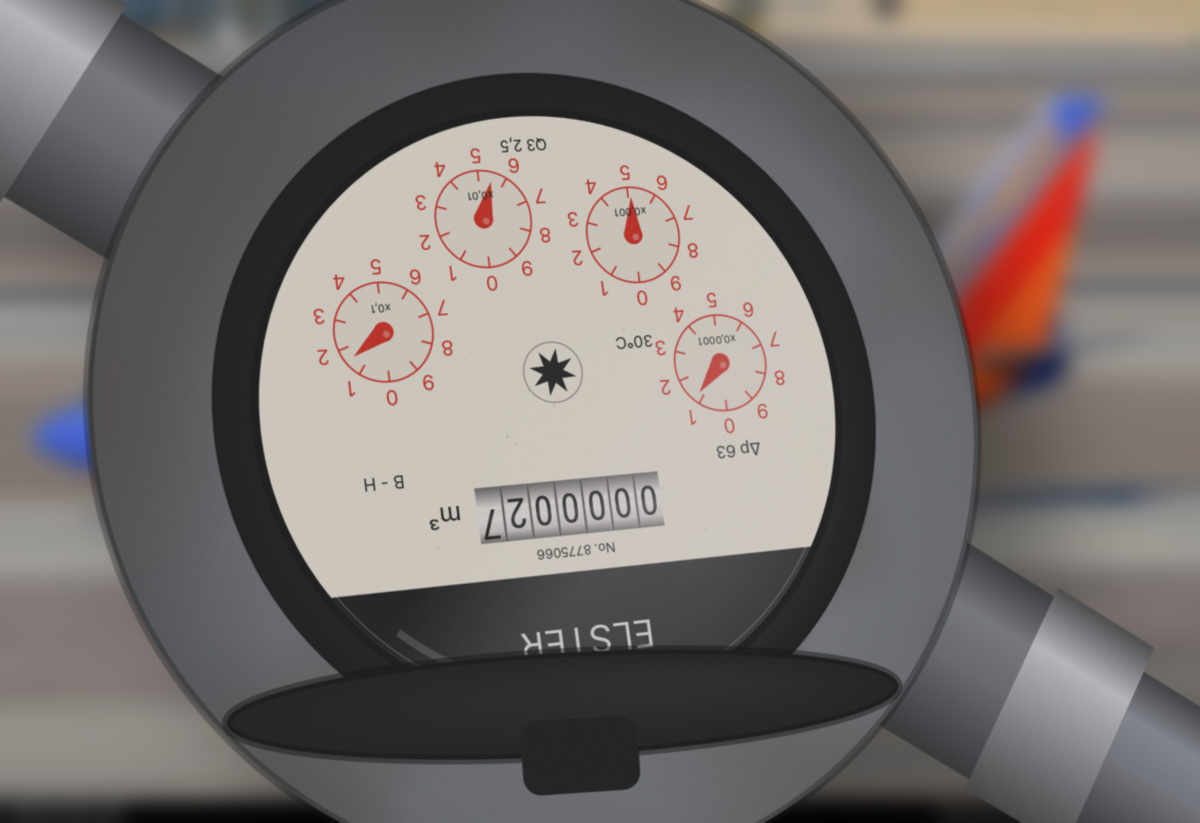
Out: 27.1551m³
